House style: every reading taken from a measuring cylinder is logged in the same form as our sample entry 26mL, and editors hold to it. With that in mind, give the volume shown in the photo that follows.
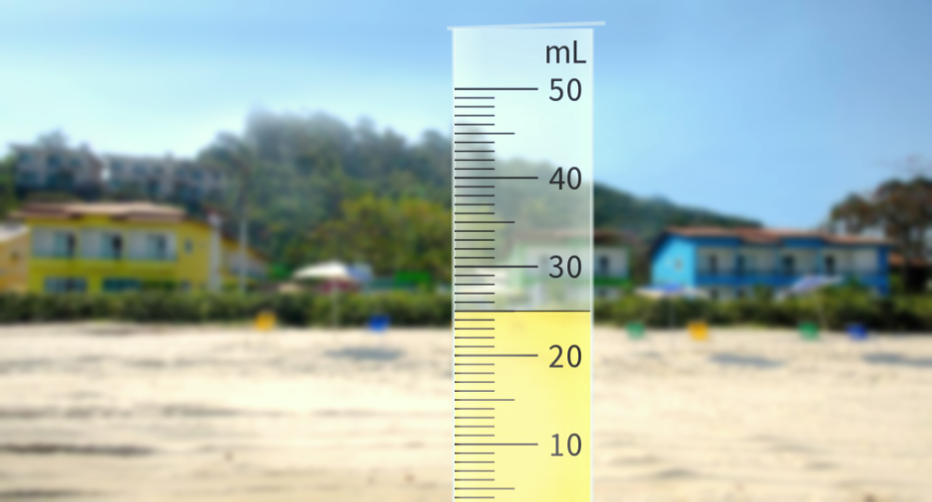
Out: 25mL
